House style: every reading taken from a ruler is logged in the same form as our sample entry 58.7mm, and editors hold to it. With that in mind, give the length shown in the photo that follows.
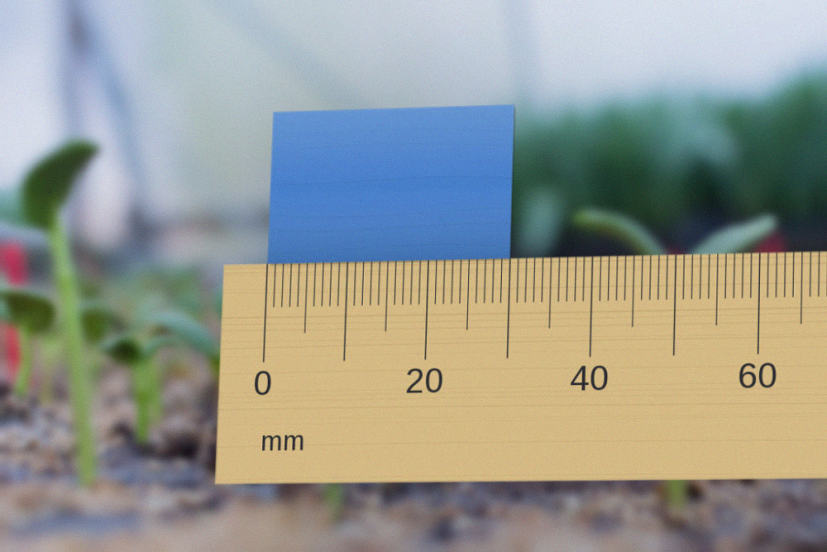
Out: 30mm
